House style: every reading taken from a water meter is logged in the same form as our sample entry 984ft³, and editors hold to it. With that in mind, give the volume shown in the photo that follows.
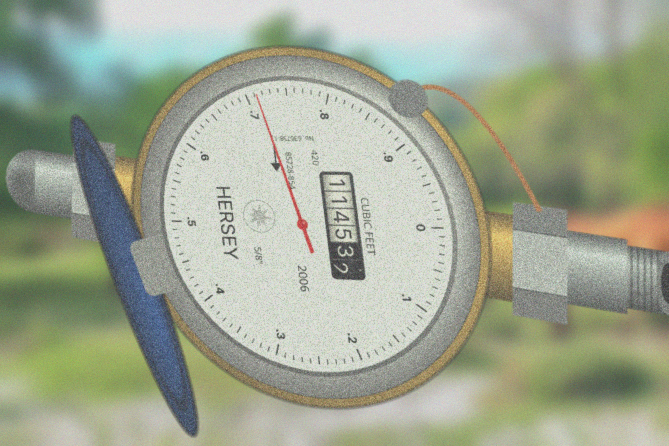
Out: 114531.71ft³
